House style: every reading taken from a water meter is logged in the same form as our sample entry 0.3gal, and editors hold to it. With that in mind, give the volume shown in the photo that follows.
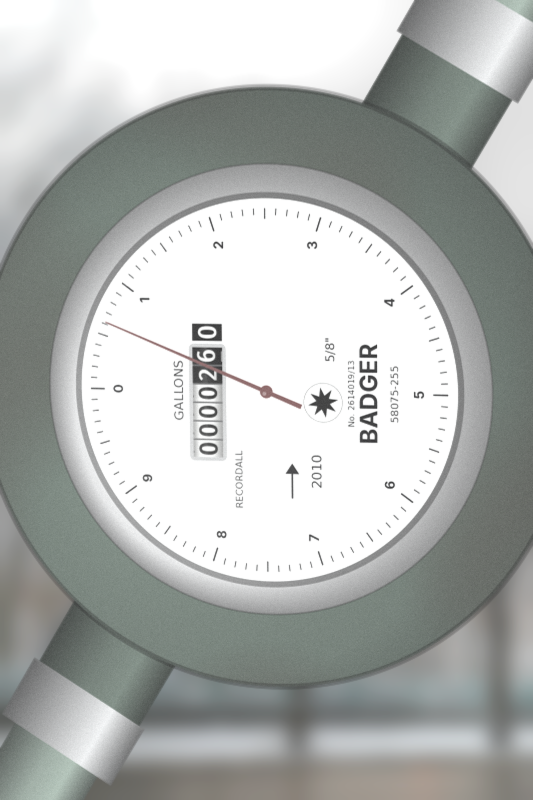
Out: 260.6gal
